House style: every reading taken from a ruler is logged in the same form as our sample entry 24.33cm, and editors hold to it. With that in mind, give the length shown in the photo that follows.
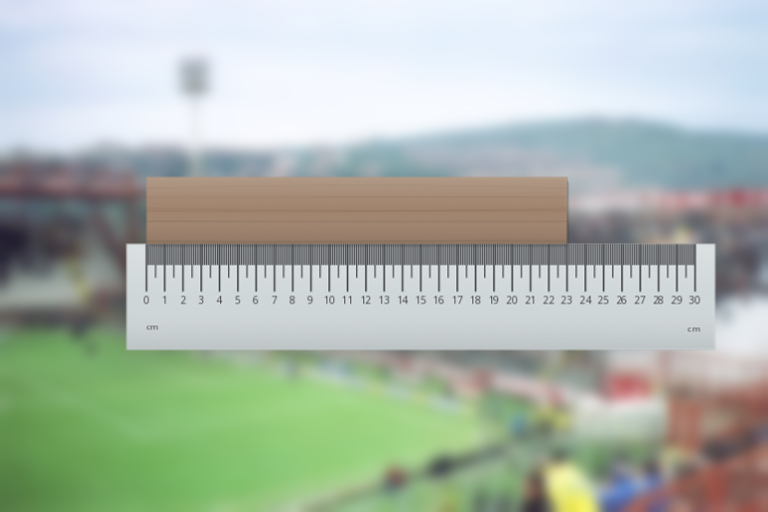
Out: 23cm
